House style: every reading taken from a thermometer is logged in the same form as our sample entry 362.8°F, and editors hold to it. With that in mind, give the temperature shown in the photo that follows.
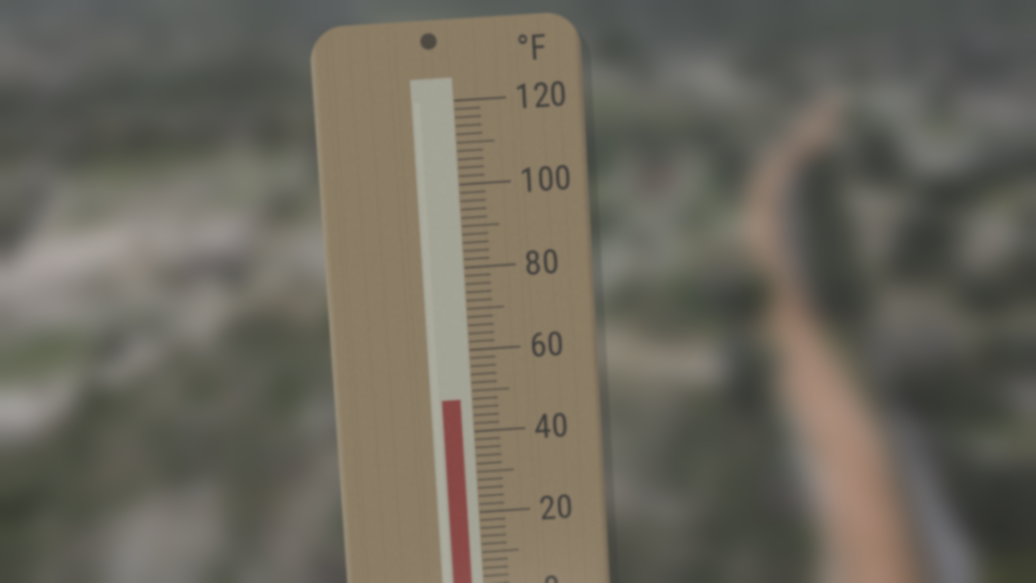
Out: 48°F
